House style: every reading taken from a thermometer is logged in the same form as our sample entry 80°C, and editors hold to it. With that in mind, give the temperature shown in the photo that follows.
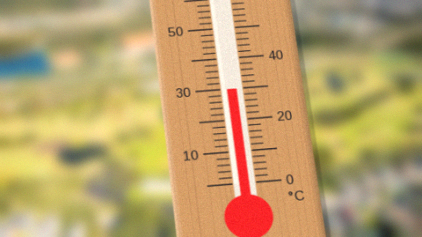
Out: 30°C
